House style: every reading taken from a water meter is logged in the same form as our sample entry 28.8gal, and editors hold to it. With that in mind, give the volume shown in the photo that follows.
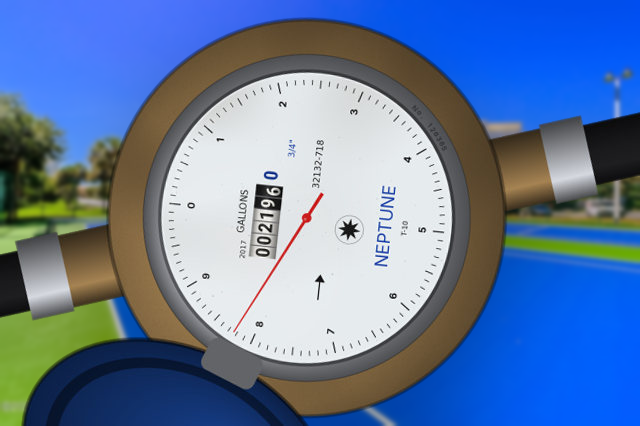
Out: 21958.2gal
